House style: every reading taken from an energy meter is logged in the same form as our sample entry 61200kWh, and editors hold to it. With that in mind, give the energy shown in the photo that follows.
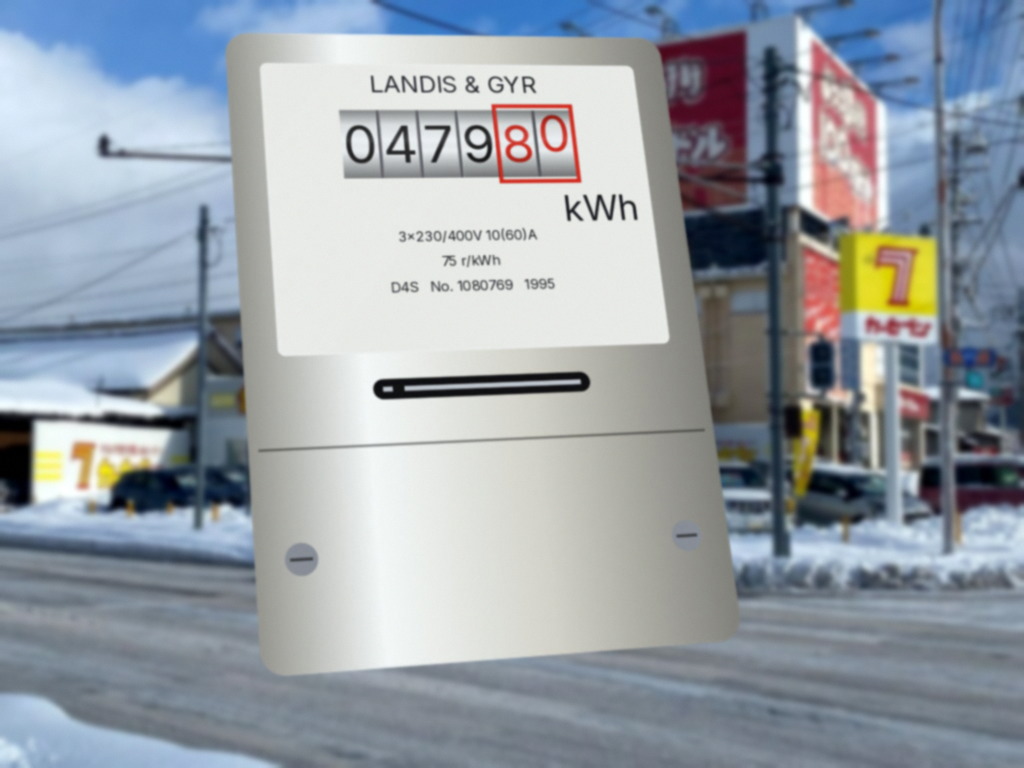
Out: 479.80kWh
